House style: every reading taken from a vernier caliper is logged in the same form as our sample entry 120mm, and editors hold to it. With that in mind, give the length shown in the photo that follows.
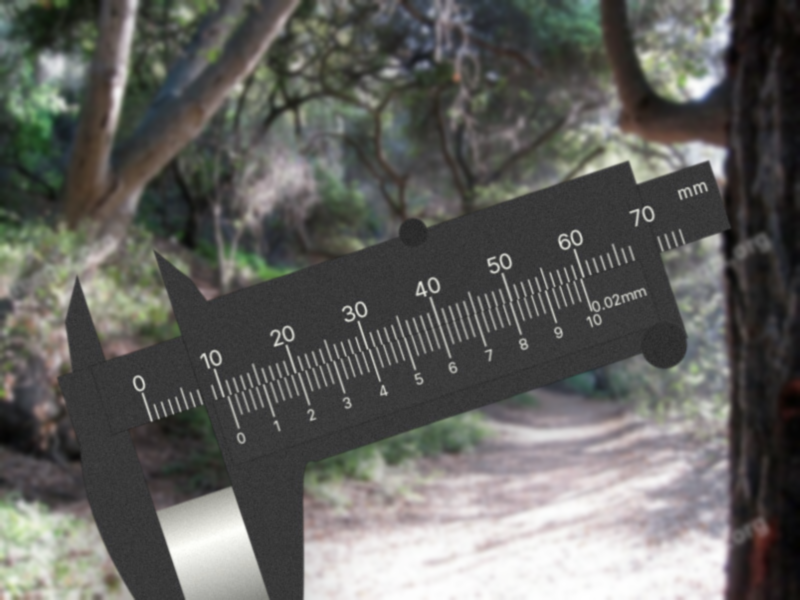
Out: 10.6mm
